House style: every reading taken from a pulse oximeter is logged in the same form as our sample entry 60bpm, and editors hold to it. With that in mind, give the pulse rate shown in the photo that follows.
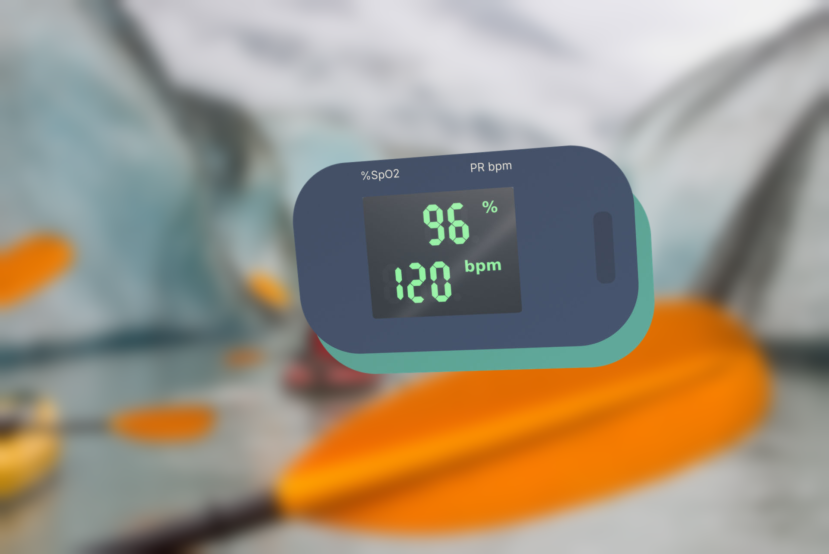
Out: 120bpm
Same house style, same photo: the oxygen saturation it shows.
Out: 96%
